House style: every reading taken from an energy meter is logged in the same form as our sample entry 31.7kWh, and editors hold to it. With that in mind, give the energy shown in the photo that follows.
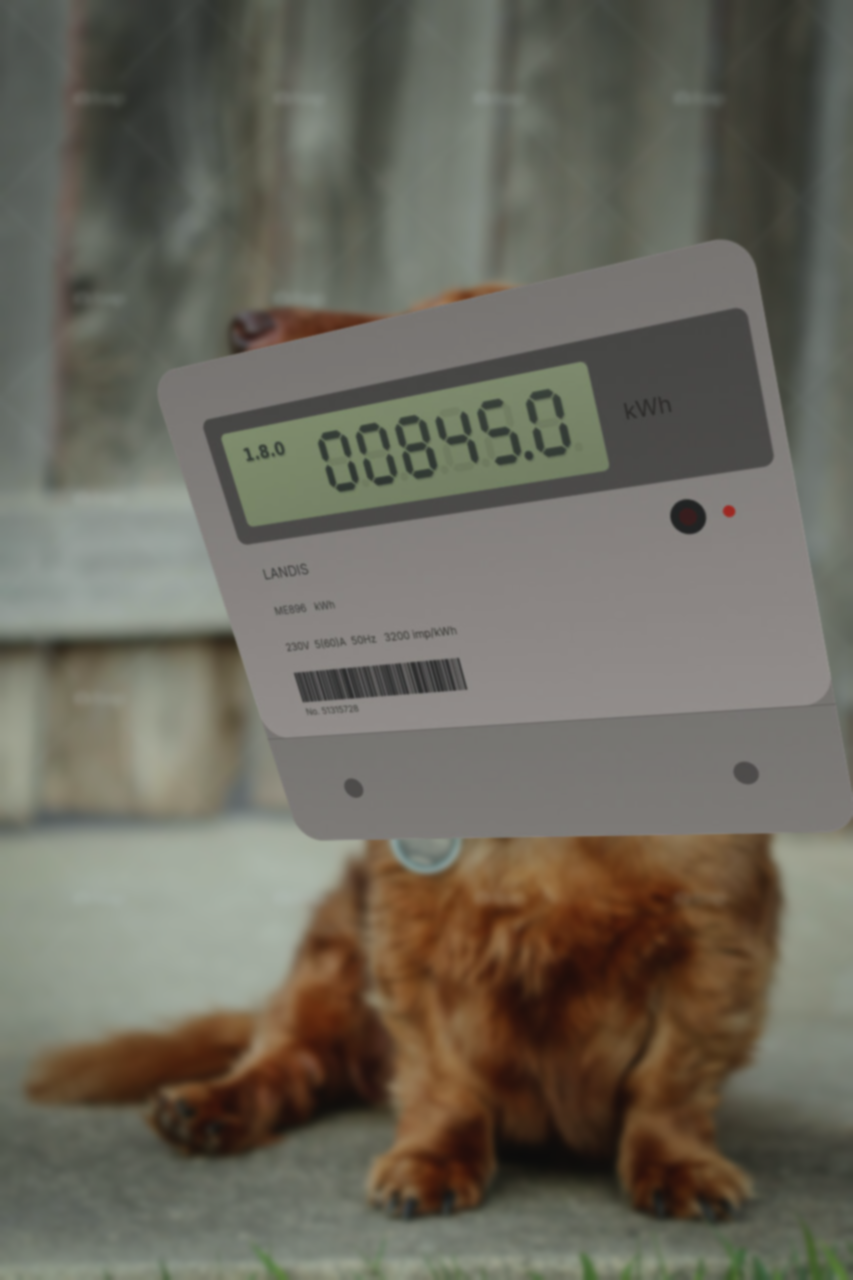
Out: 845.0kWh
